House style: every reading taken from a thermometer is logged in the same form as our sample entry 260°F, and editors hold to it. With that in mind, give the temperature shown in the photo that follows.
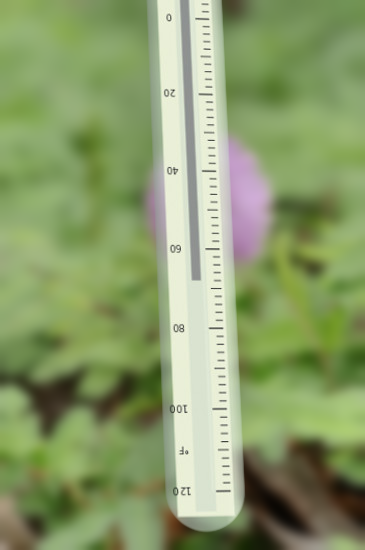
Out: 68°F
